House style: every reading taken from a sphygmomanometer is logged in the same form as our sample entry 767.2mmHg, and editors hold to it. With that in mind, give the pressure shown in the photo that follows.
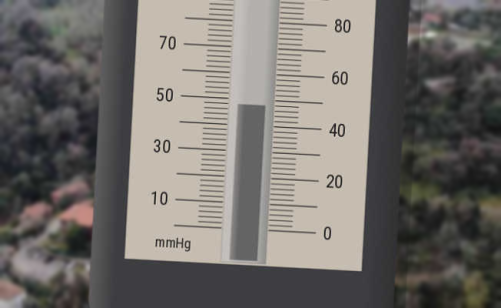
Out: 48mmHg
